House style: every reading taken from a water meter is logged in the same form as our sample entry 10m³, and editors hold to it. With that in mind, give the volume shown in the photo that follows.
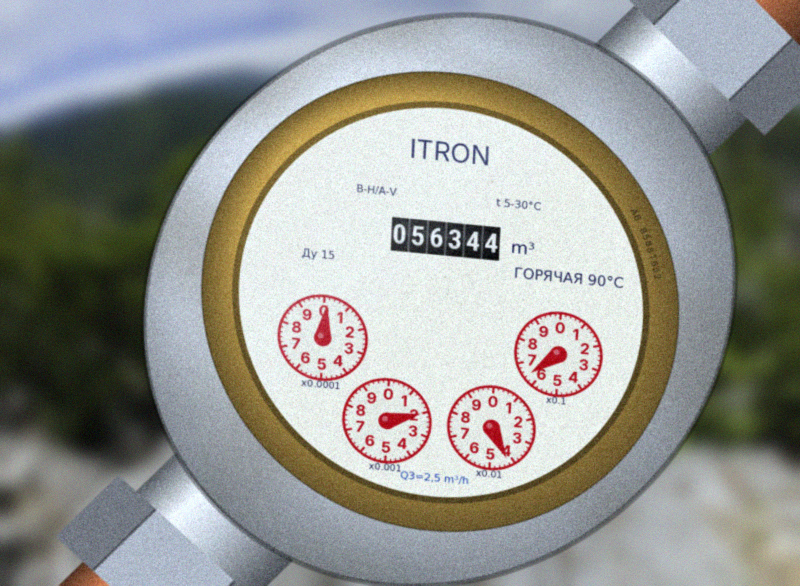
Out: 56344.6420m³
